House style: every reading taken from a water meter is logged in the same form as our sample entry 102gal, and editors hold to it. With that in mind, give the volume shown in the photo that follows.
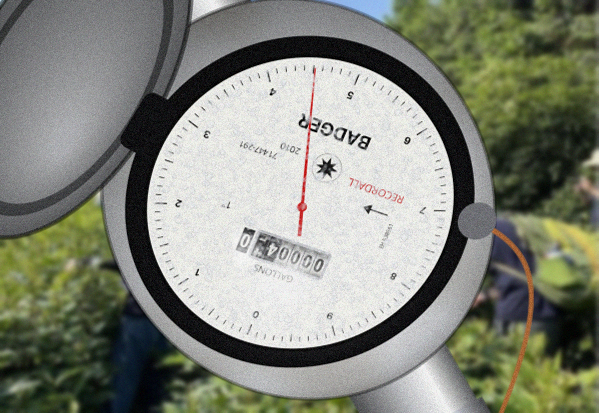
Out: 444.5gal
